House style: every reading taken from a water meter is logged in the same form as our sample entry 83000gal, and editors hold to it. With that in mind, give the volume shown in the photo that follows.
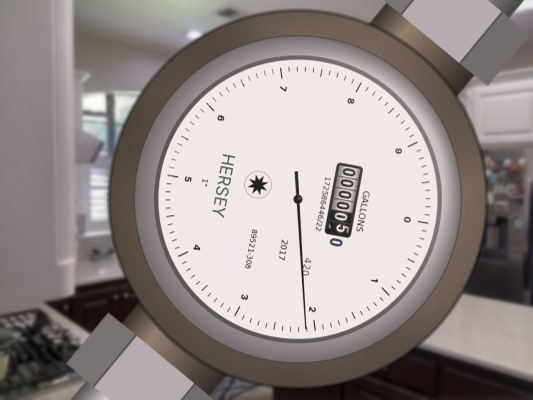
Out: 52.1gal
